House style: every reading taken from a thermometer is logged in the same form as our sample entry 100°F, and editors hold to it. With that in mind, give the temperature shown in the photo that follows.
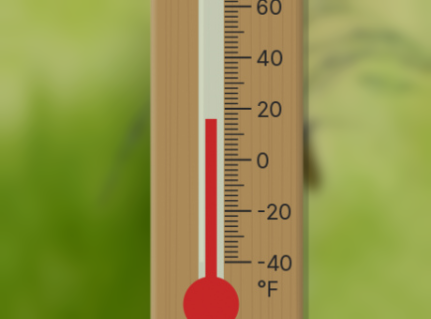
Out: 16°F
